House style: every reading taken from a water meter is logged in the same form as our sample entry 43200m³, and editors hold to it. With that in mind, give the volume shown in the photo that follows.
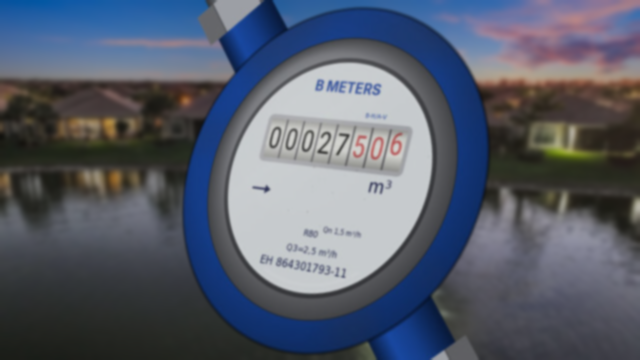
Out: 27.506m³
